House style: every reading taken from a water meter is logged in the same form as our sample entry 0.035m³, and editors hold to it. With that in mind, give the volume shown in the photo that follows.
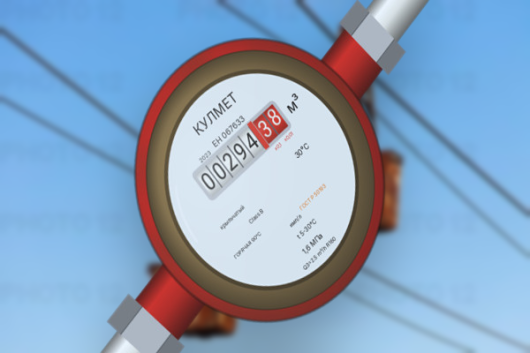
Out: 294.38m³
